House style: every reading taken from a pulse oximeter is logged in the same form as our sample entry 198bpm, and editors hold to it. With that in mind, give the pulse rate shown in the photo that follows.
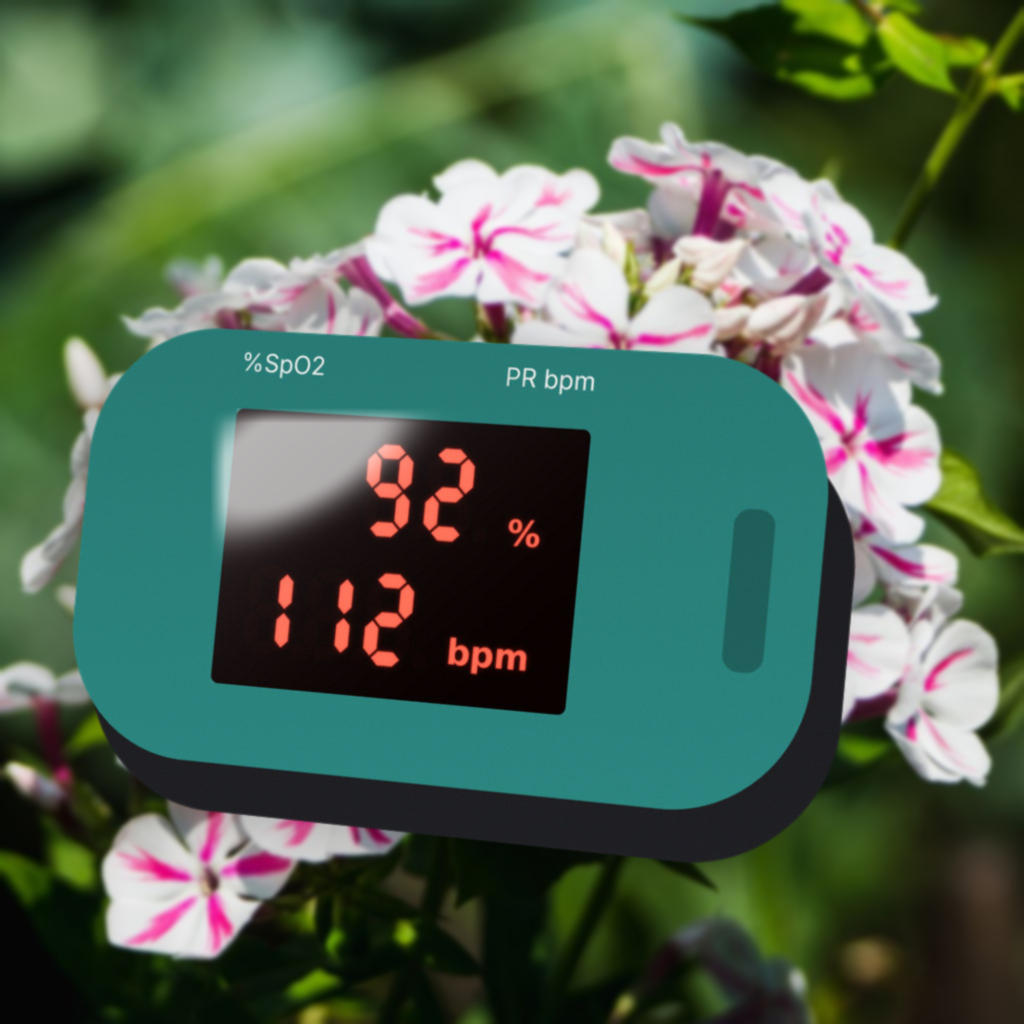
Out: 112bpm
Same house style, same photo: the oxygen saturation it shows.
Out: 92%
